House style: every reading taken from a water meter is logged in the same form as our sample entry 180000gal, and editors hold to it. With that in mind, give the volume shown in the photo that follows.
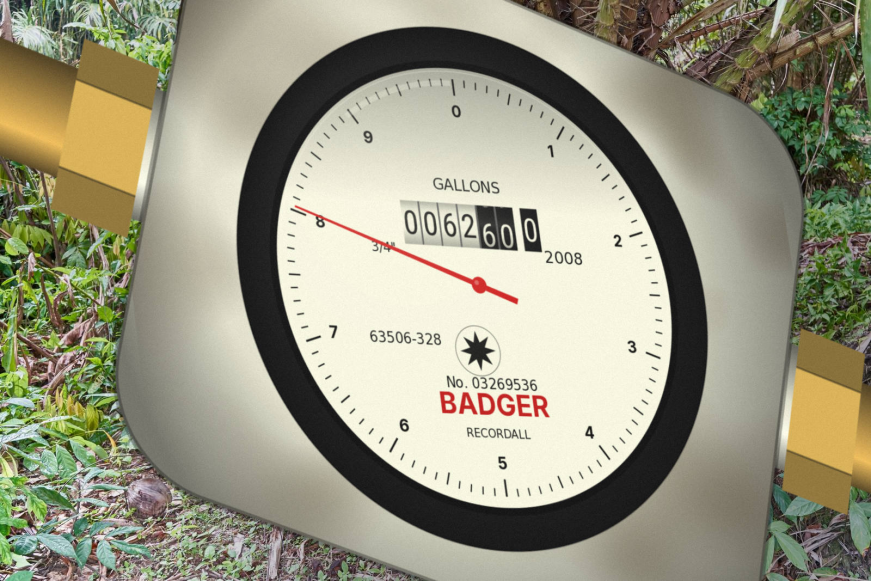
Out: 62598.0gal
